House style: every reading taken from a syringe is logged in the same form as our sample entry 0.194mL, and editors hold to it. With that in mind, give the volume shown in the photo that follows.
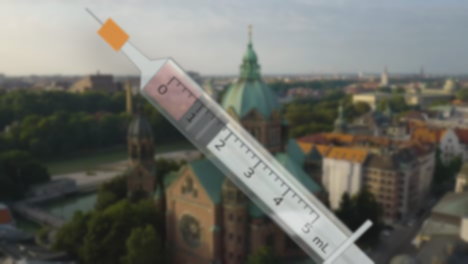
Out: 0.8mL
